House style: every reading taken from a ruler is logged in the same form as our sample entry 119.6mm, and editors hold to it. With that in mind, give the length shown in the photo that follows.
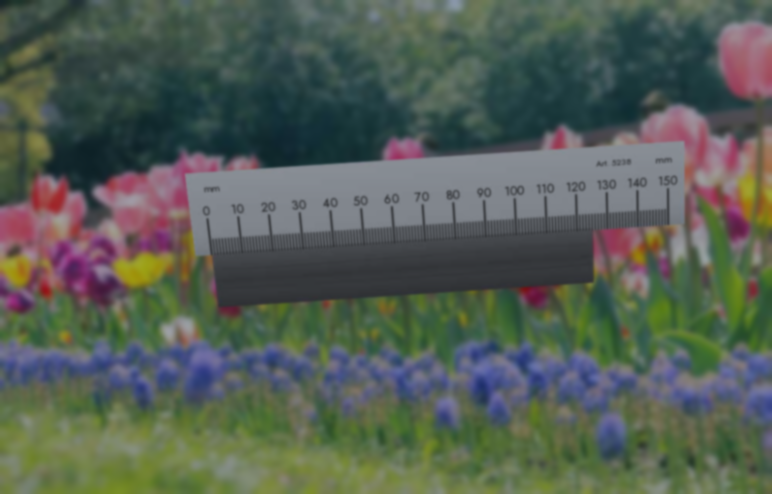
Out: 125mm
